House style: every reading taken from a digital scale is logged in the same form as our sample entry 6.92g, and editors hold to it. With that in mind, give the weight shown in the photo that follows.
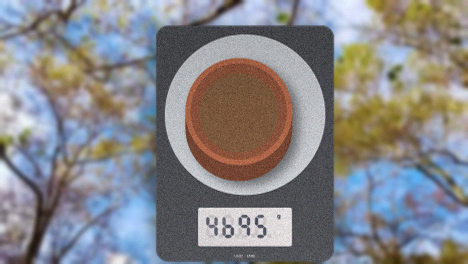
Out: 4695g
